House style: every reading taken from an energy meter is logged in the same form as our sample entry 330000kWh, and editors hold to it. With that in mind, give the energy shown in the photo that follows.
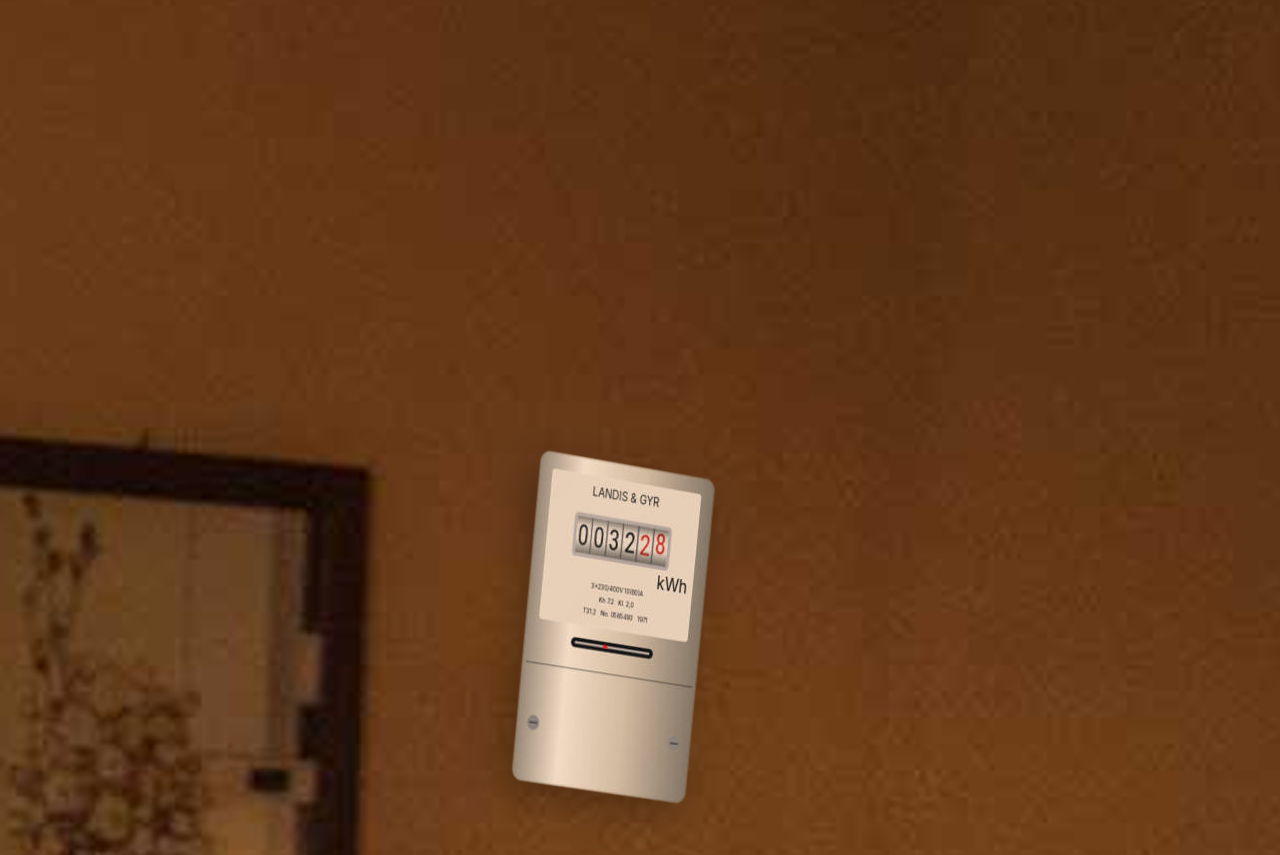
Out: 32.28kWh
